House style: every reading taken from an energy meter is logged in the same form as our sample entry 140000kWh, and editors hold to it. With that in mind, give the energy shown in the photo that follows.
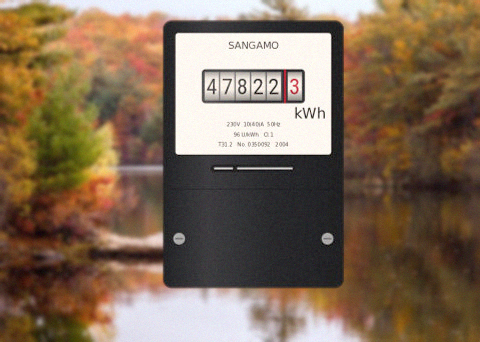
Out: 47822.3kWh
